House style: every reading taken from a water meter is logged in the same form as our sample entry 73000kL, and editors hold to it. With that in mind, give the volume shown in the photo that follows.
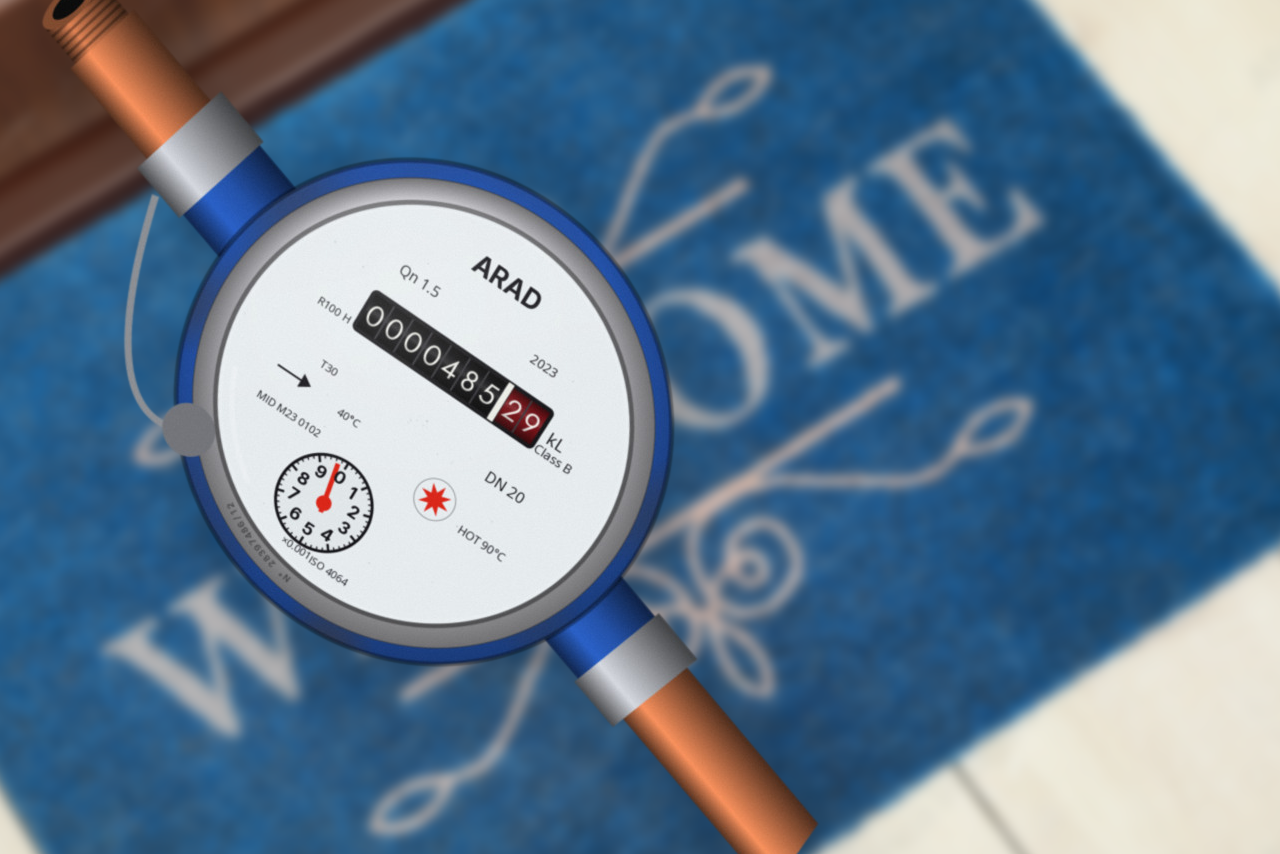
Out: 485.289kL
